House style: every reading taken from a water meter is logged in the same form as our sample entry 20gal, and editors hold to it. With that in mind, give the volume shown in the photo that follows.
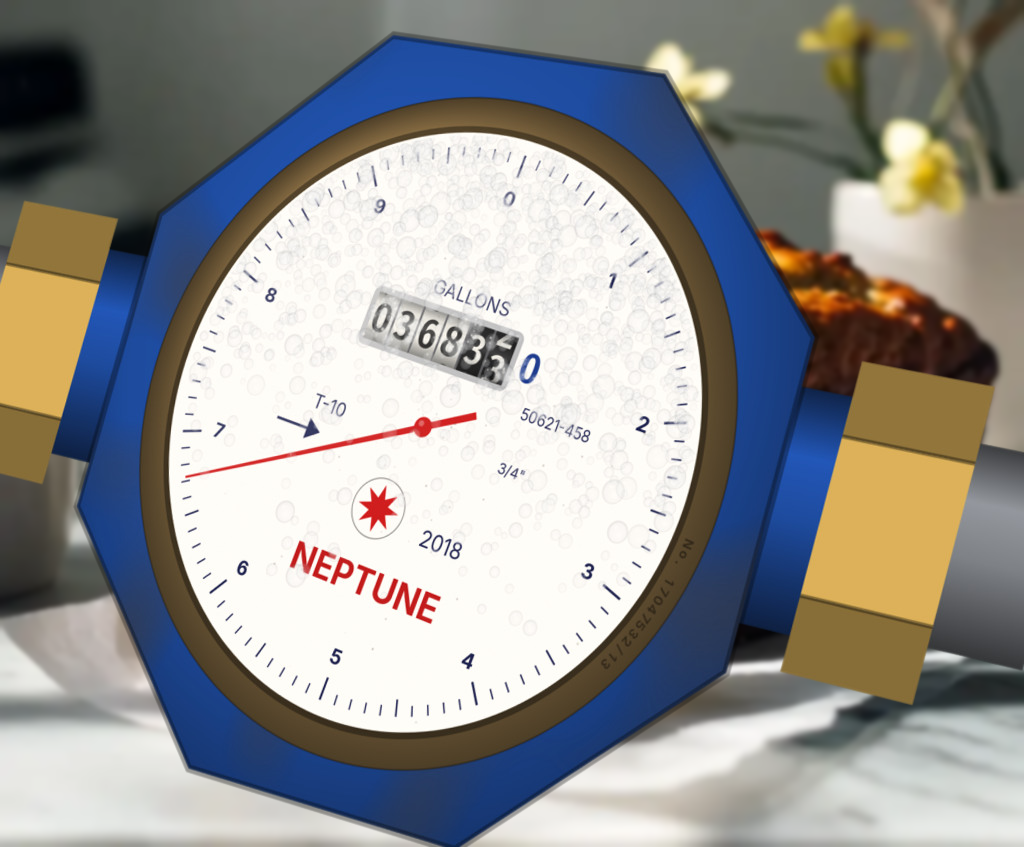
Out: 368326.7gal
